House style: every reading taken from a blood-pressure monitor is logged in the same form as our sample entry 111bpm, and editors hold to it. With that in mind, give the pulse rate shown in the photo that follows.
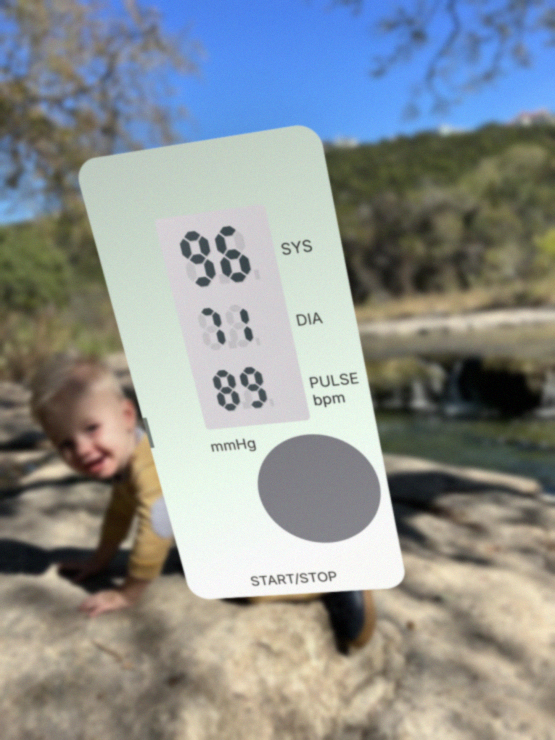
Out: 89bpm
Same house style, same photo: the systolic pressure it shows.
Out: 96mmHg
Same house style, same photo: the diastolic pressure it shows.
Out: 71mmHg
